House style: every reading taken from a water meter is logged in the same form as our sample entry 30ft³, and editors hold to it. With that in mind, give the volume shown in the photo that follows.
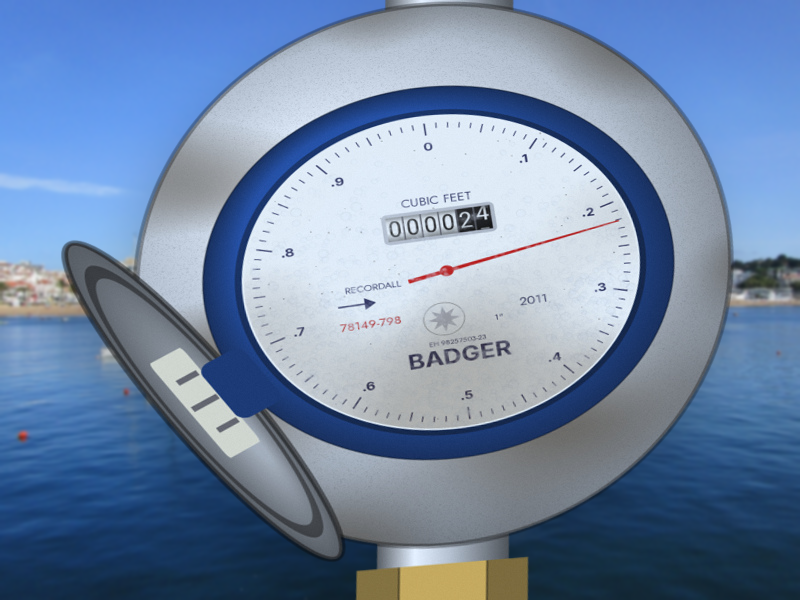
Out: 24.22ft³
